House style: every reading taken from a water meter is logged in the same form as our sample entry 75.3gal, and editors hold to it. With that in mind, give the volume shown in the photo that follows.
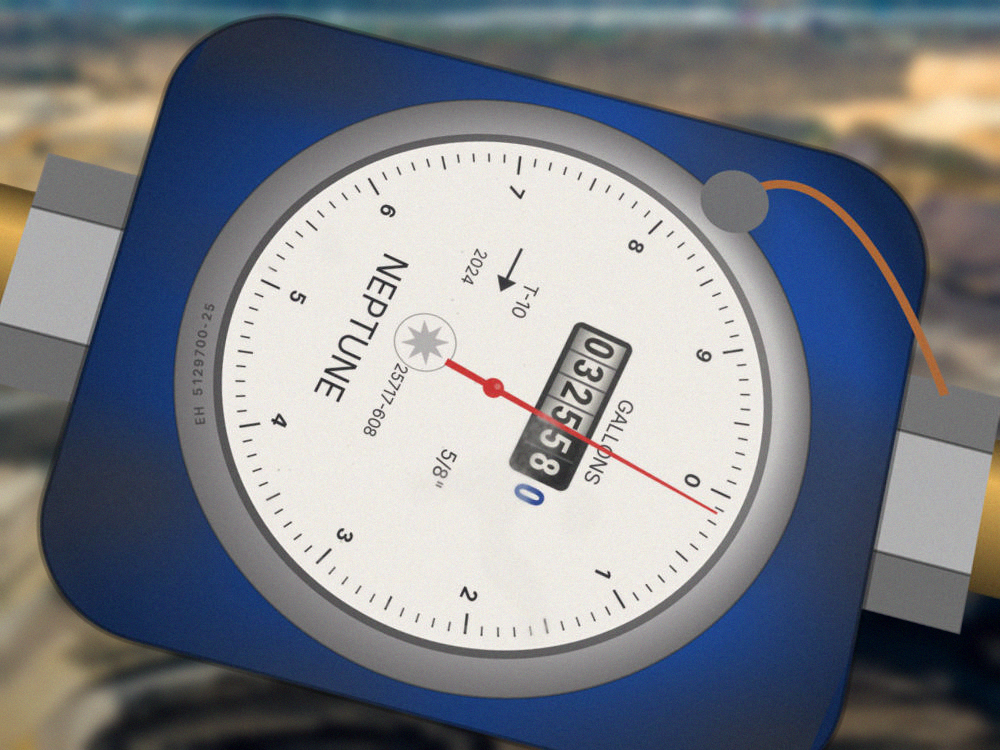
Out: 325580.1gal
